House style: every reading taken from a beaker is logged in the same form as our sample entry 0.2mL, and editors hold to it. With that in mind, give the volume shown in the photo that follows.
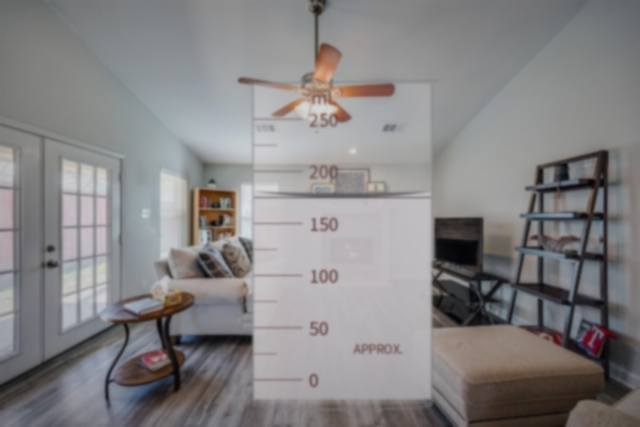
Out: 175mL
